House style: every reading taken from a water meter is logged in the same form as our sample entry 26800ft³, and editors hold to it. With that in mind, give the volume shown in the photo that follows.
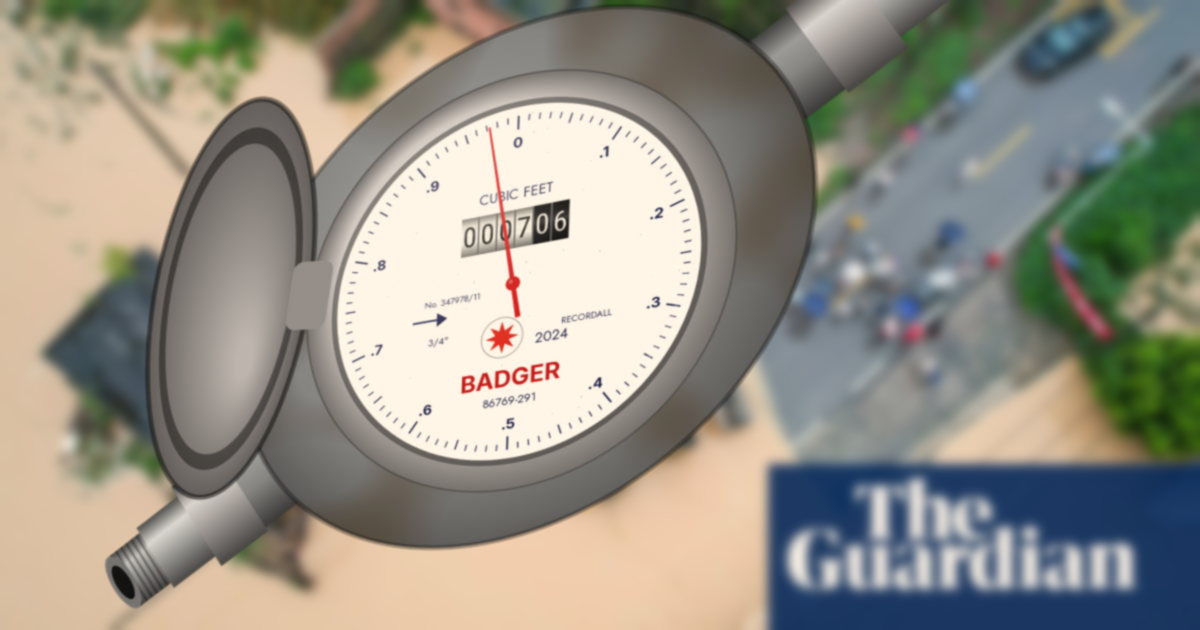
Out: 705.97ft³
